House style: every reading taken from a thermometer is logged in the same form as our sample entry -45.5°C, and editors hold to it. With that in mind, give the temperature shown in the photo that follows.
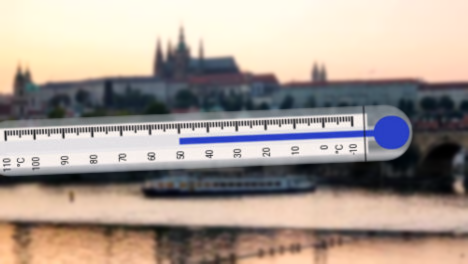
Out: 50°C
